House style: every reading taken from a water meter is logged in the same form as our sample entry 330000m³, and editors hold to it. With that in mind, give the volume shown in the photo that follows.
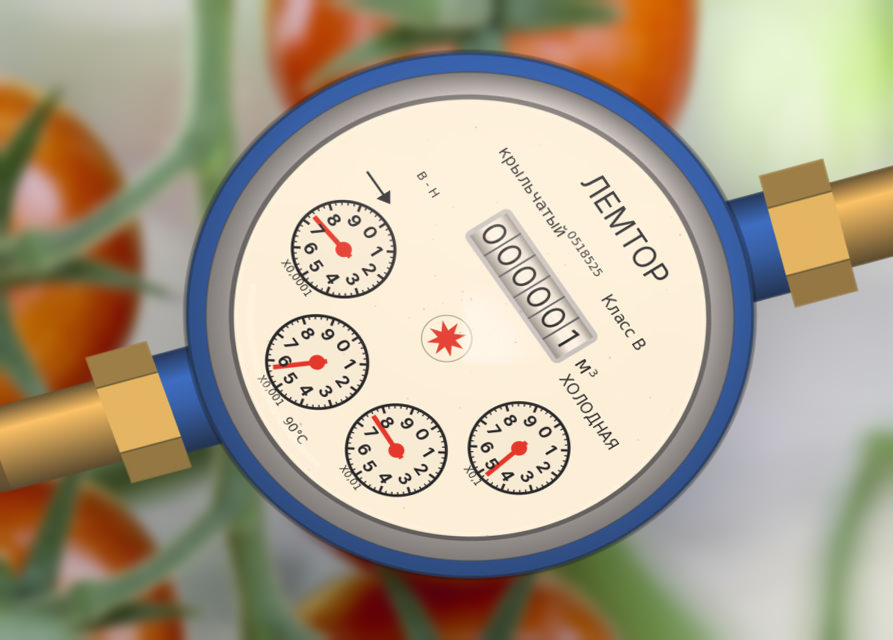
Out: 1.4757m³
